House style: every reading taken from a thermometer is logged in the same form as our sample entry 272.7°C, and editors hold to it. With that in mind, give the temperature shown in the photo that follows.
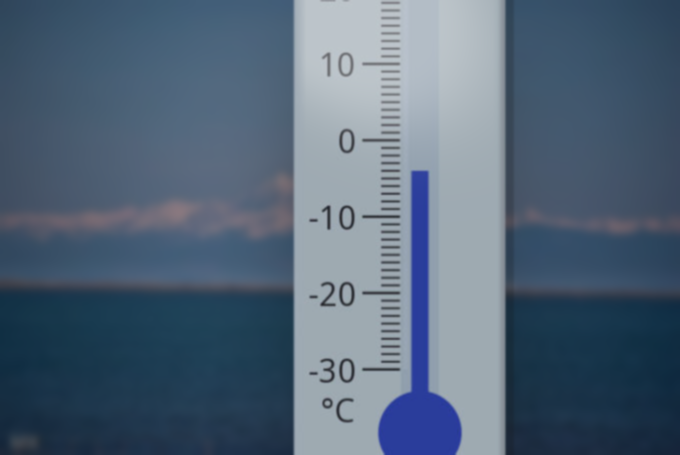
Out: -4°C
